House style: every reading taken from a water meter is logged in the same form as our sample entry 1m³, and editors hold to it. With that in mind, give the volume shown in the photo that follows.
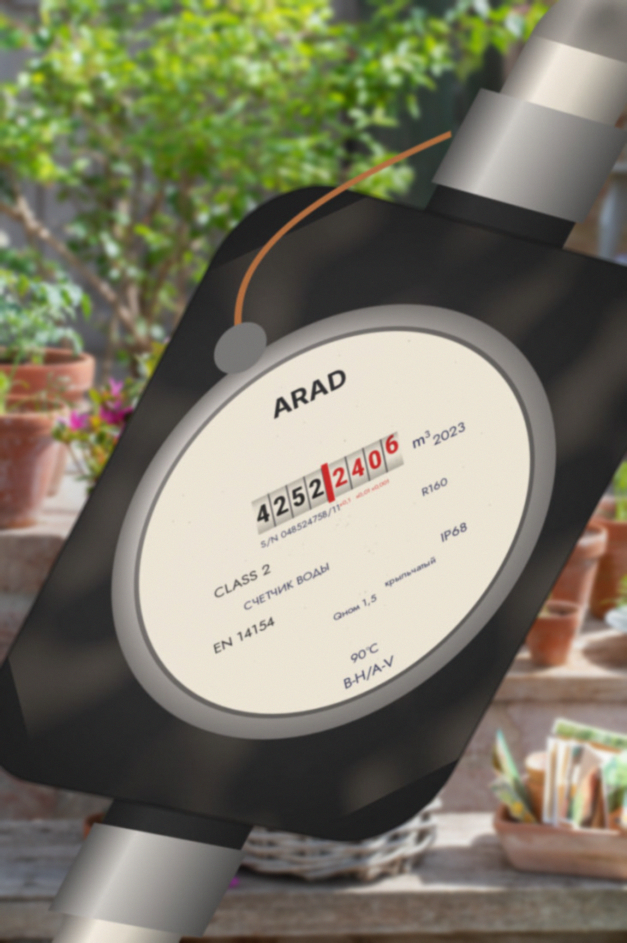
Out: 4252.2406m³
